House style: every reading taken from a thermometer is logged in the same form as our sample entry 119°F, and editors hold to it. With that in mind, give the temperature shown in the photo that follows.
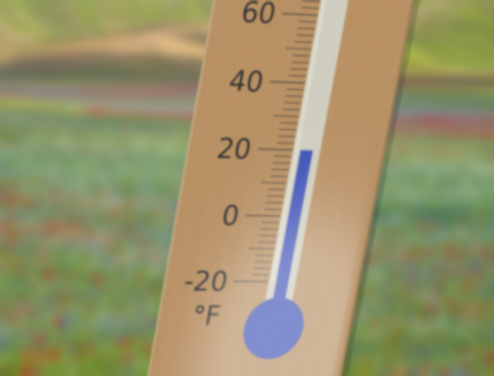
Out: 20°F
